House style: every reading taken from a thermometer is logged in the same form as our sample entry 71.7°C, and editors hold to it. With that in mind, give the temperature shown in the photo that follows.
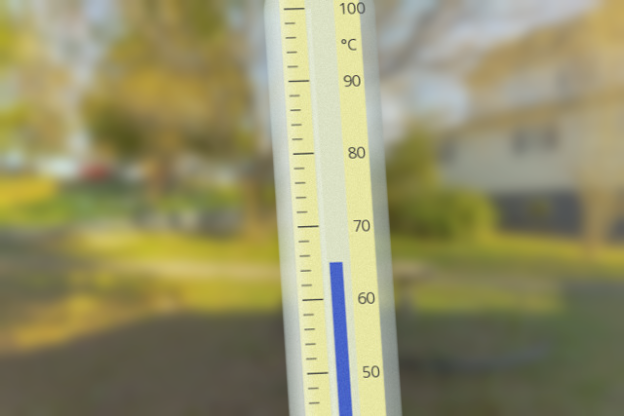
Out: 65°C
